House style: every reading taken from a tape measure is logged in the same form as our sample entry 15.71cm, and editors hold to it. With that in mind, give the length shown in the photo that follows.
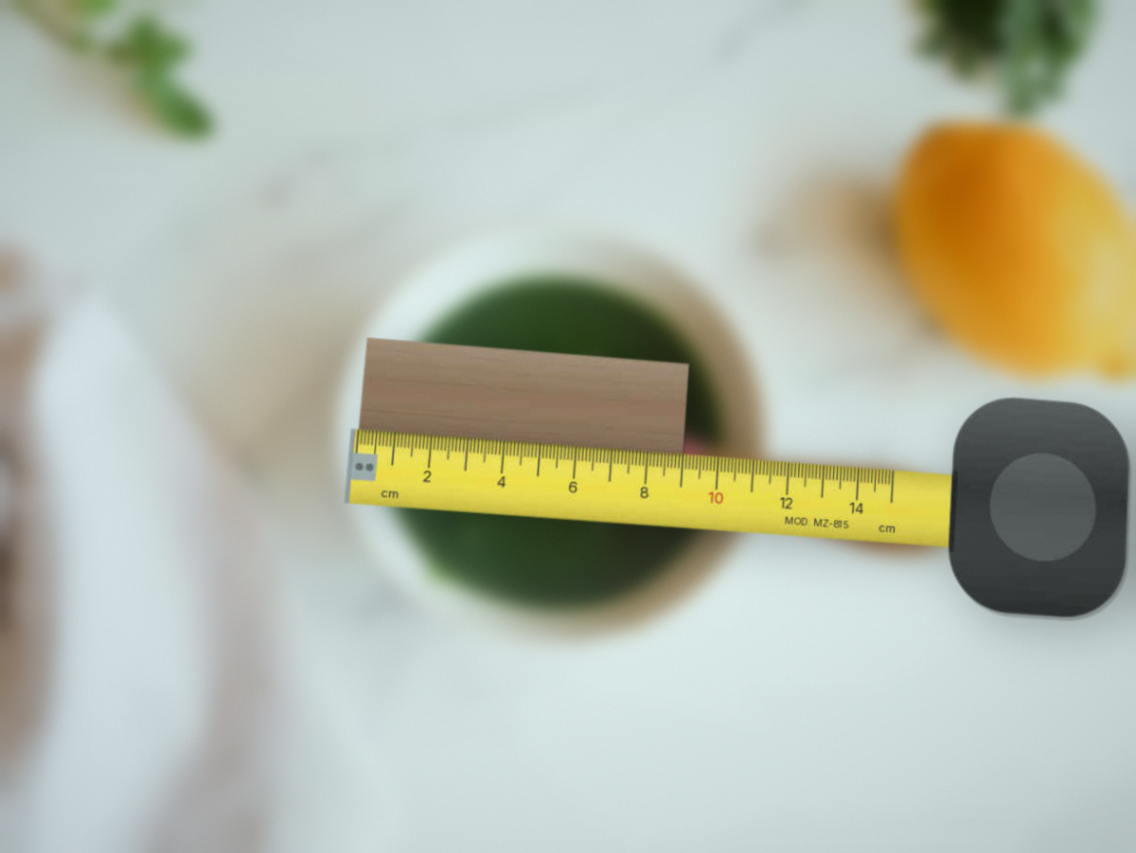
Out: 9cm
